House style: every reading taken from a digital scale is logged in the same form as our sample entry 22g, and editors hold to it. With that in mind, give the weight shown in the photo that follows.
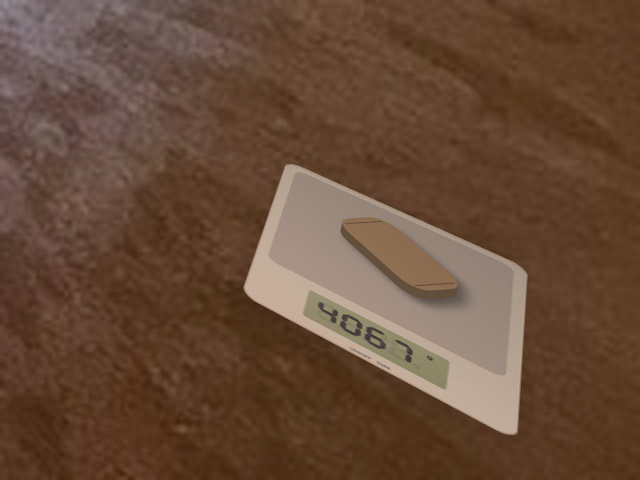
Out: 4067g
